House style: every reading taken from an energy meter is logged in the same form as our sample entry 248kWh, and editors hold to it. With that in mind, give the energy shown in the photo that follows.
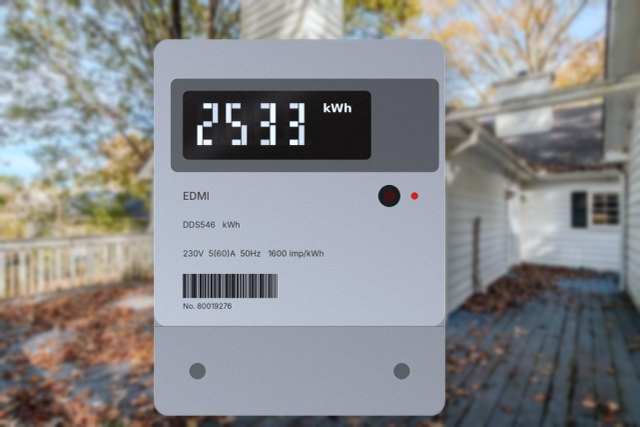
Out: 2533kWh
